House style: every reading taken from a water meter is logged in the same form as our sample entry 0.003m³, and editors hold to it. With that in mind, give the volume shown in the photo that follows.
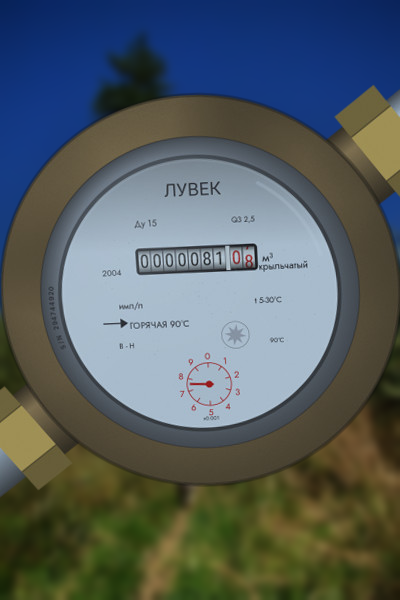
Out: 81.077m³
